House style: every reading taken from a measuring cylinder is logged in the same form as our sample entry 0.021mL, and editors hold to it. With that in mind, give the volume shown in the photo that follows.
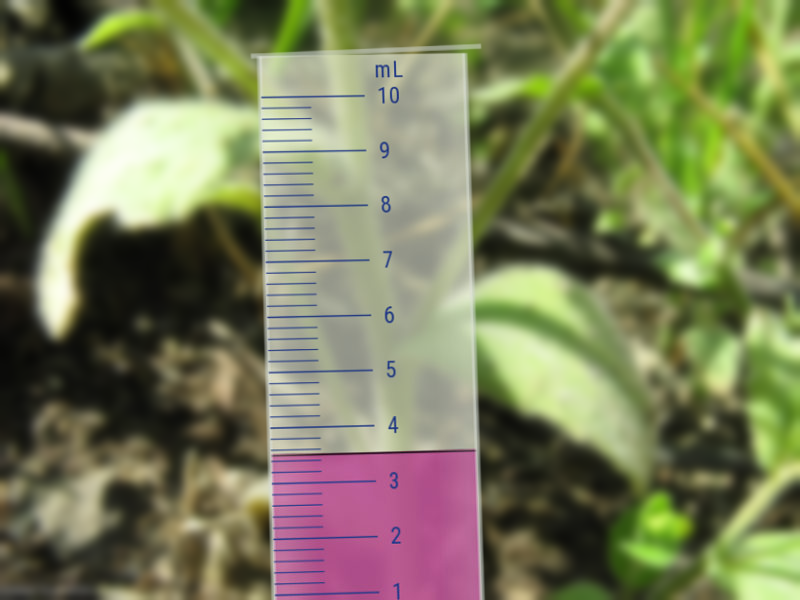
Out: 3.5mL
